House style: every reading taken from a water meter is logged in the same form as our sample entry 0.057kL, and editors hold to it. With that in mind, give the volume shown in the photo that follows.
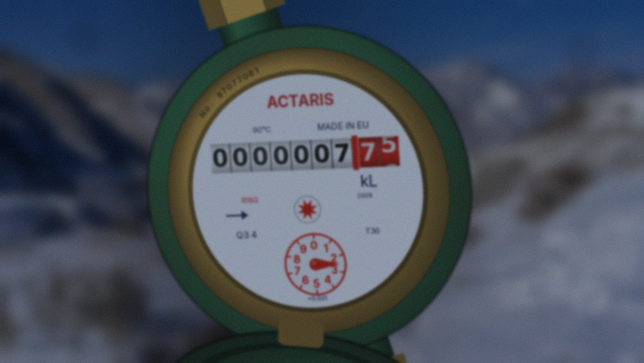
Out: 7.752kL
